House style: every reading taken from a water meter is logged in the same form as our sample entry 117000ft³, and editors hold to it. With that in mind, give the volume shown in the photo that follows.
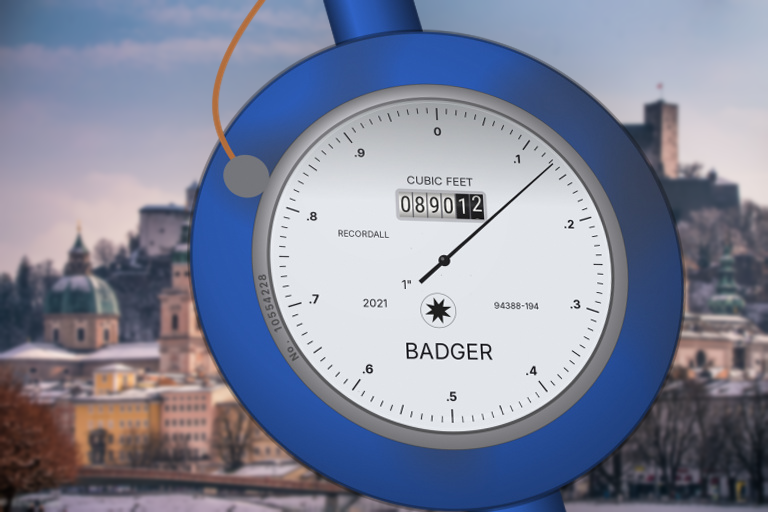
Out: 89012.13ft³
